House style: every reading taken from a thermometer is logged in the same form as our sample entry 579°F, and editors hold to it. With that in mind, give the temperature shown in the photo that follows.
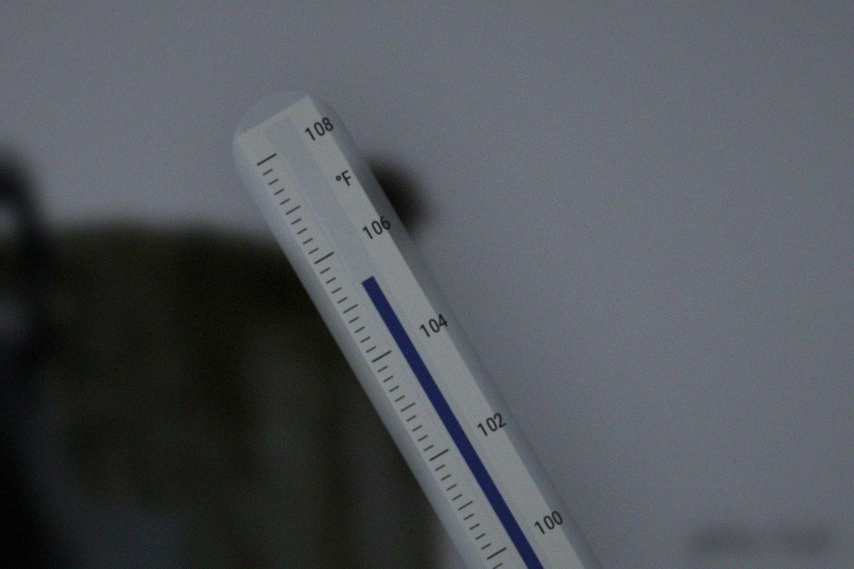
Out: 105.3°F
